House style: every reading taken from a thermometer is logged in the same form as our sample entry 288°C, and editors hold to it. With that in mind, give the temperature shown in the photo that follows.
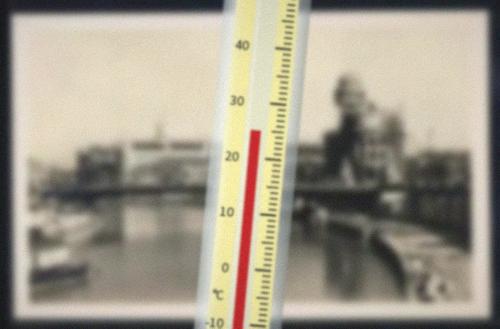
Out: 25°C
